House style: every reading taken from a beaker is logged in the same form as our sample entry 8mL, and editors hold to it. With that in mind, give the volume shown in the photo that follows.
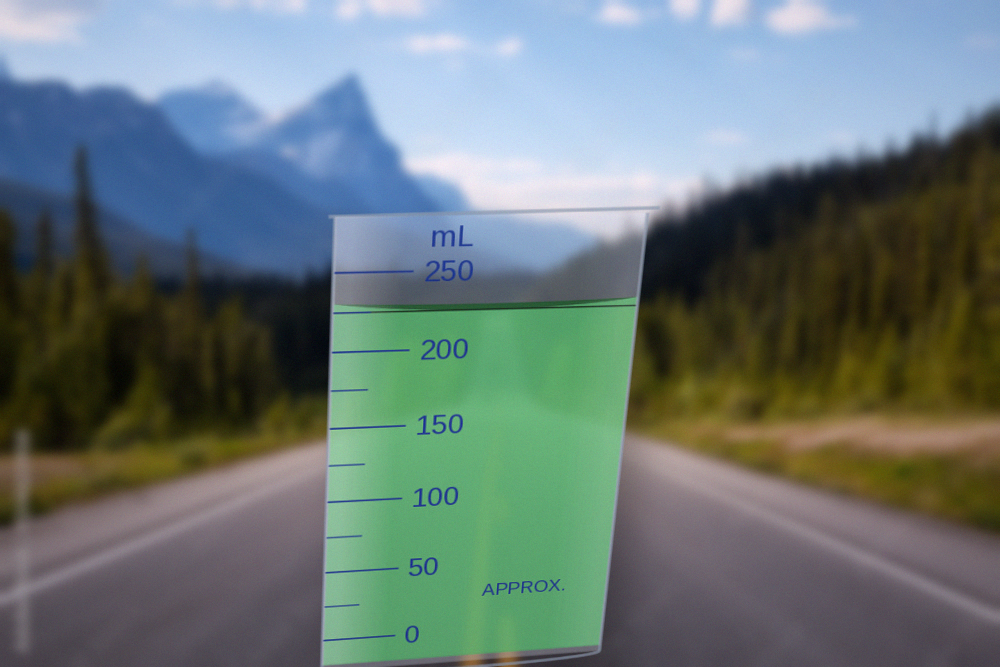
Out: 225mL
